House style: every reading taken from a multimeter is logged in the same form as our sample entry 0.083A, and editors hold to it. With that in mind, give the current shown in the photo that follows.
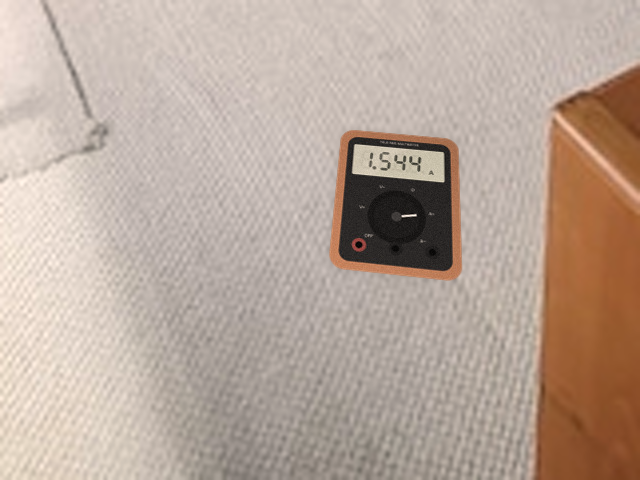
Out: 1.544A
